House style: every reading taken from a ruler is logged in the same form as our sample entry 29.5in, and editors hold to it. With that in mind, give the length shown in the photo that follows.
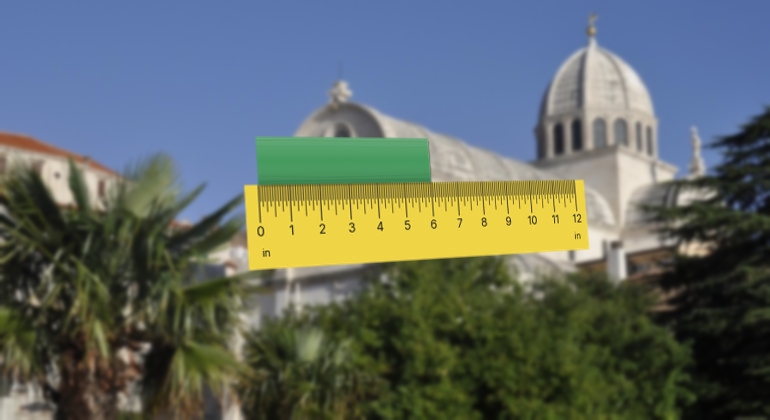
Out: 6in
